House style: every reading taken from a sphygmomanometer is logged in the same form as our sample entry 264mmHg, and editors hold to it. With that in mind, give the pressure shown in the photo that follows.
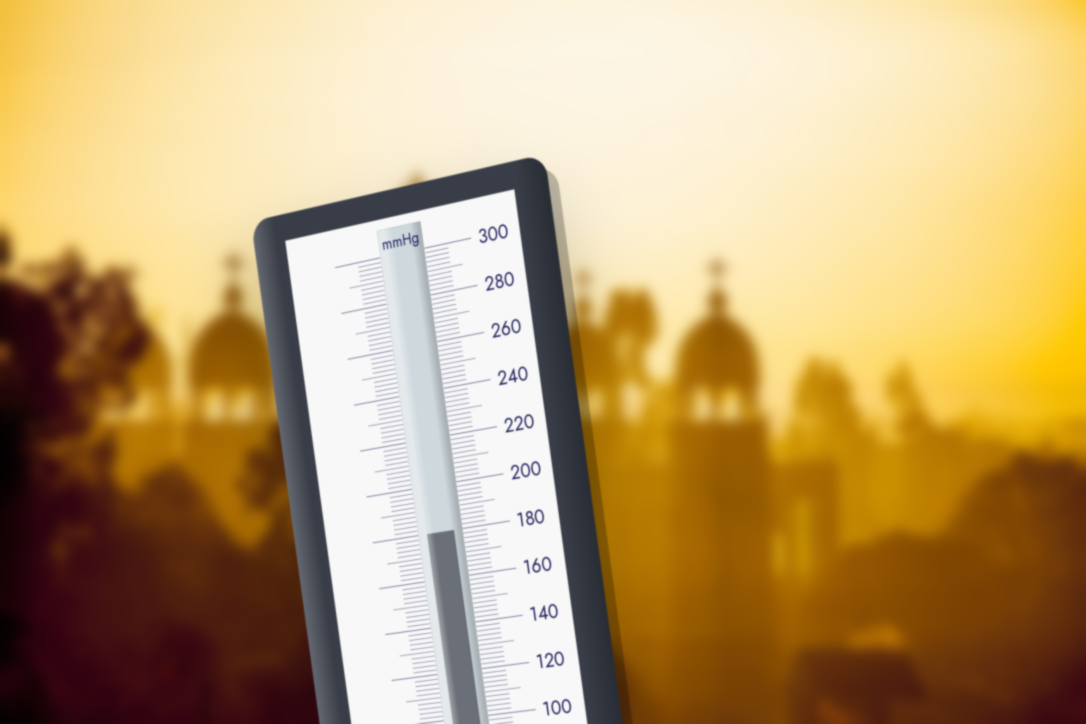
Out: 180mmHg
